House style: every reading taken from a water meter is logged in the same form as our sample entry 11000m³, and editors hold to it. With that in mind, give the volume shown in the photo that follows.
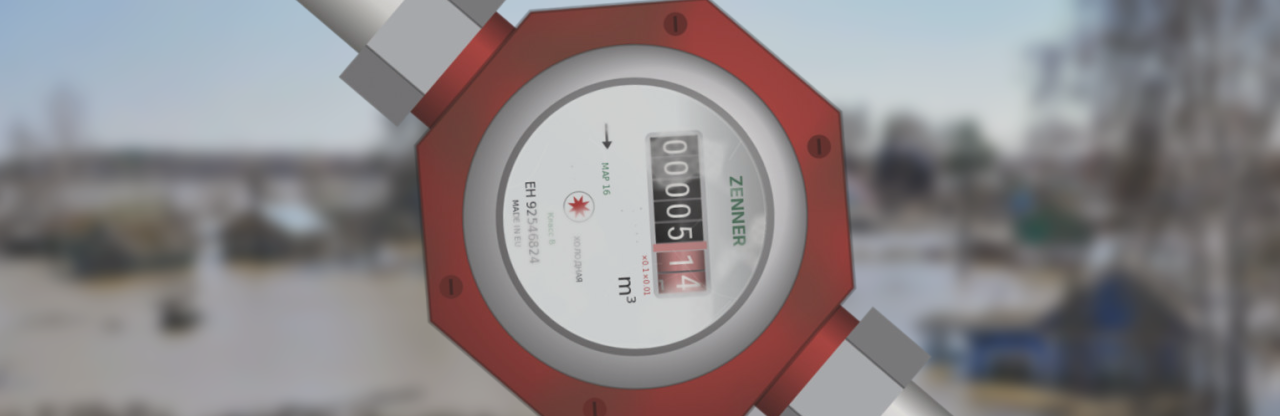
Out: 5.14m³
